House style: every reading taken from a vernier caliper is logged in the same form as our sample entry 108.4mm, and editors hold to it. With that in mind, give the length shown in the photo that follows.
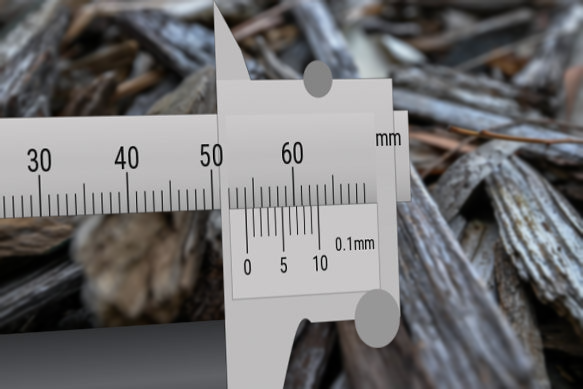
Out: 54.0mm
